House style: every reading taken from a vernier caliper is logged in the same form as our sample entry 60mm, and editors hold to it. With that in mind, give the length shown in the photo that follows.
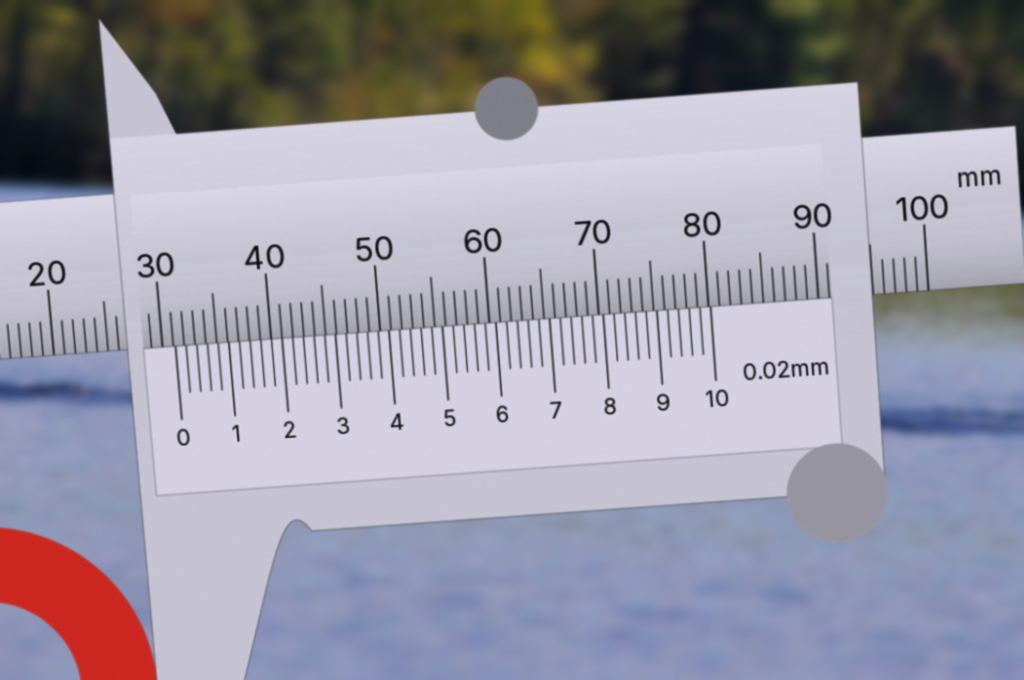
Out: 31.2mm
